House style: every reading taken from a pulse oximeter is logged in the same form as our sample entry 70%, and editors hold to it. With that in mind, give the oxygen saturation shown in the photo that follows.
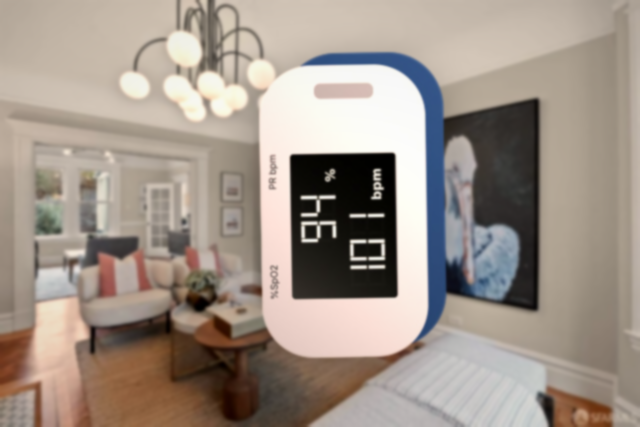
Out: 94%
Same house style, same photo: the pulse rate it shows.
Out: 101bpm
